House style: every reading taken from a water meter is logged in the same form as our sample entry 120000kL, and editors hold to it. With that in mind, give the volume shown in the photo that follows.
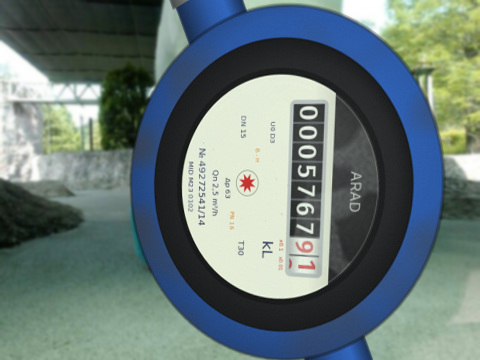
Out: 5767.91kL
